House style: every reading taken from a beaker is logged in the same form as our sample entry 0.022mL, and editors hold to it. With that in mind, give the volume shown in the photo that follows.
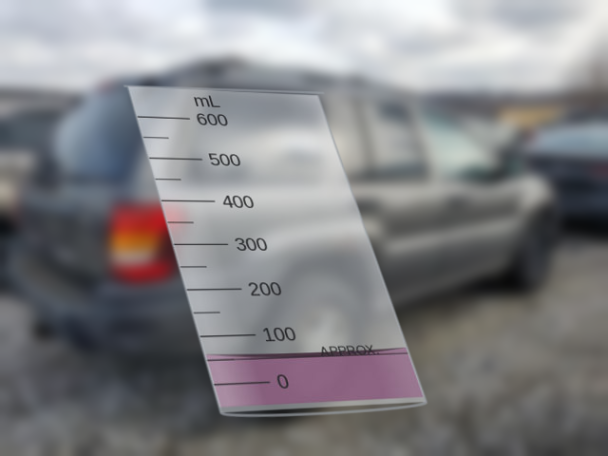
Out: 50mL
